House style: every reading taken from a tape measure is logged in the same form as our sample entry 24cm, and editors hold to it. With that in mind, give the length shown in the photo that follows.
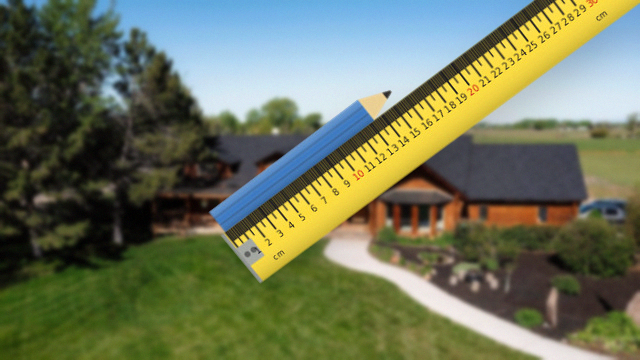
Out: 15.5cm
